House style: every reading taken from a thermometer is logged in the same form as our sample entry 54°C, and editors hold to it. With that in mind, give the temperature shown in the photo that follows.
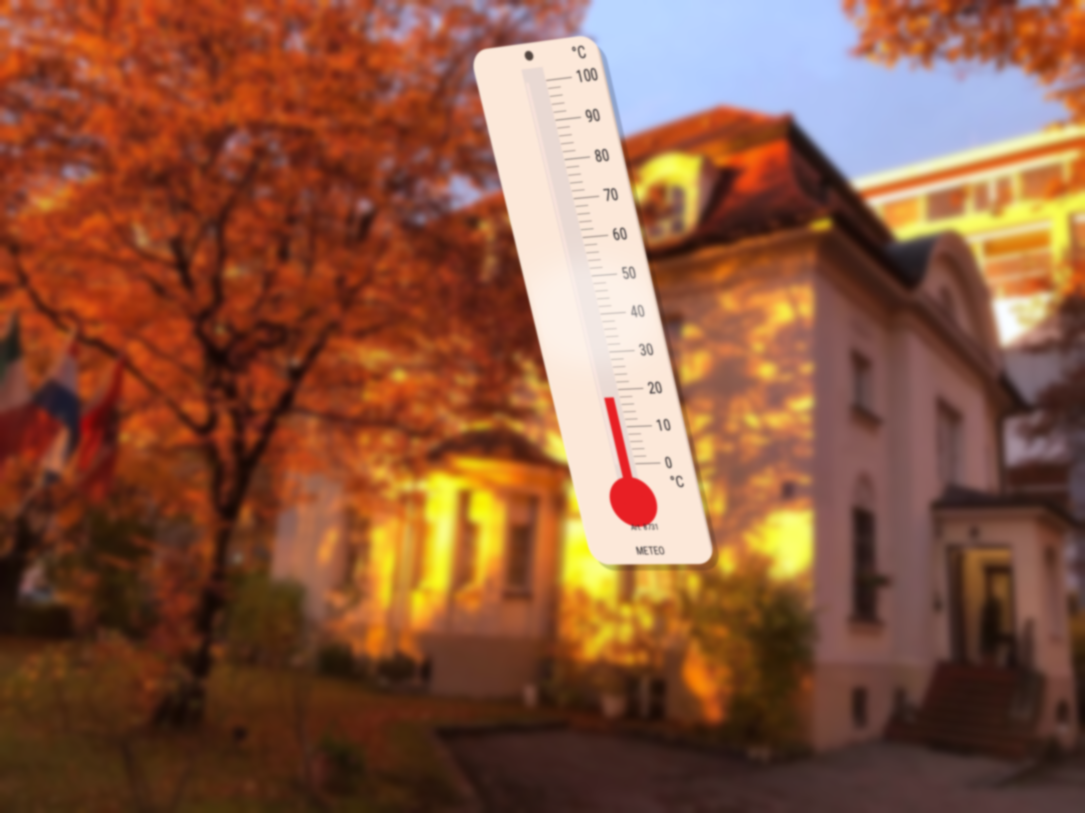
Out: 18°C
